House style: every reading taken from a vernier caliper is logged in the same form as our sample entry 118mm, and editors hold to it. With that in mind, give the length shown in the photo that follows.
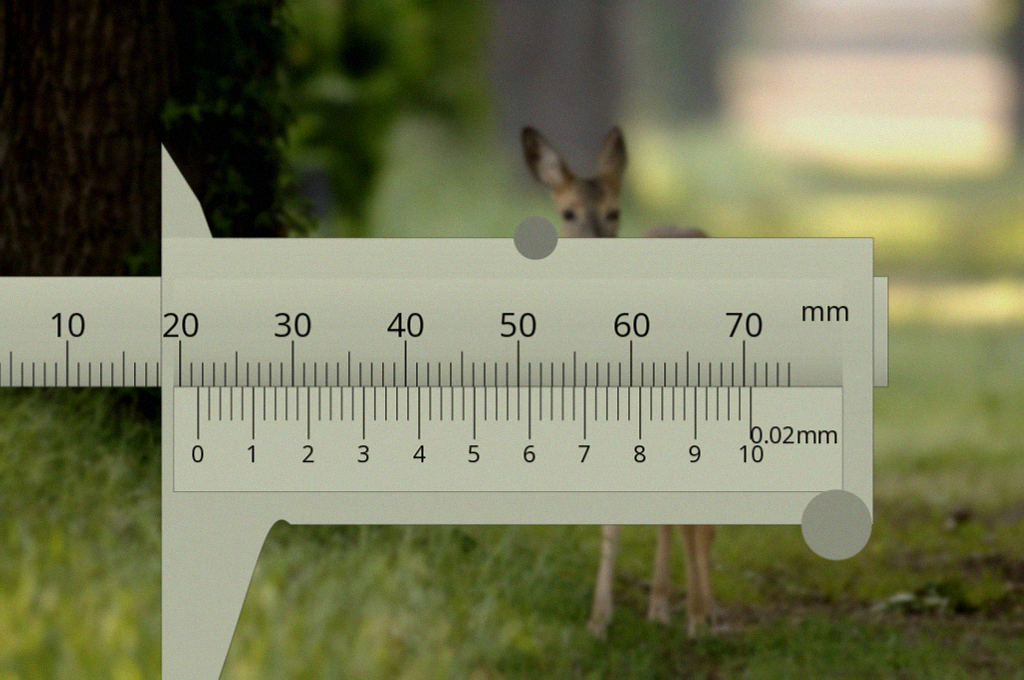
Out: 21.6mm
